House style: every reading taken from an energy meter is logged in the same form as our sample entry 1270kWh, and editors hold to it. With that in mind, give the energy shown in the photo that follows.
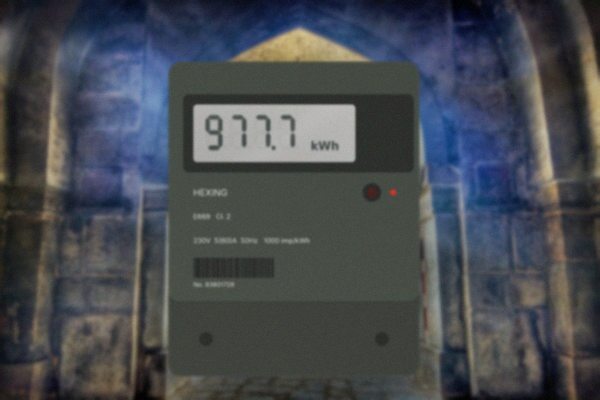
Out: 977.7kWh
